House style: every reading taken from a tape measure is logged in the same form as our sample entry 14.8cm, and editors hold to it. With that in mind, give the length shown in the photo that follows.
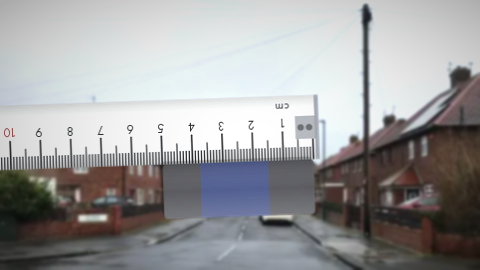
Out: 5cm
